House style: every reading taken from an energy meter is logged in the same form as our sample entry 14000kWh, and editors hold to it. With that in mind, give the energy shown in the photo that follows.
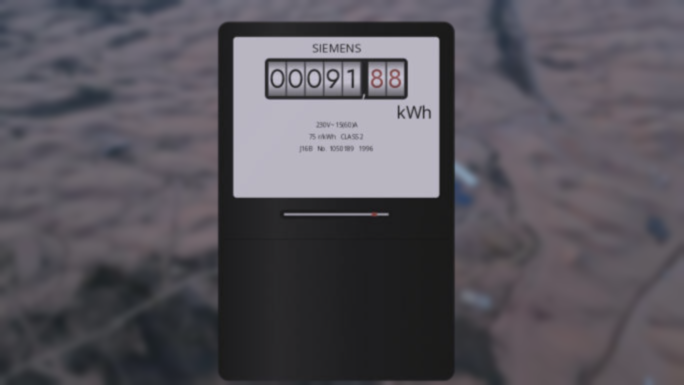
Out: 91.88kWh
